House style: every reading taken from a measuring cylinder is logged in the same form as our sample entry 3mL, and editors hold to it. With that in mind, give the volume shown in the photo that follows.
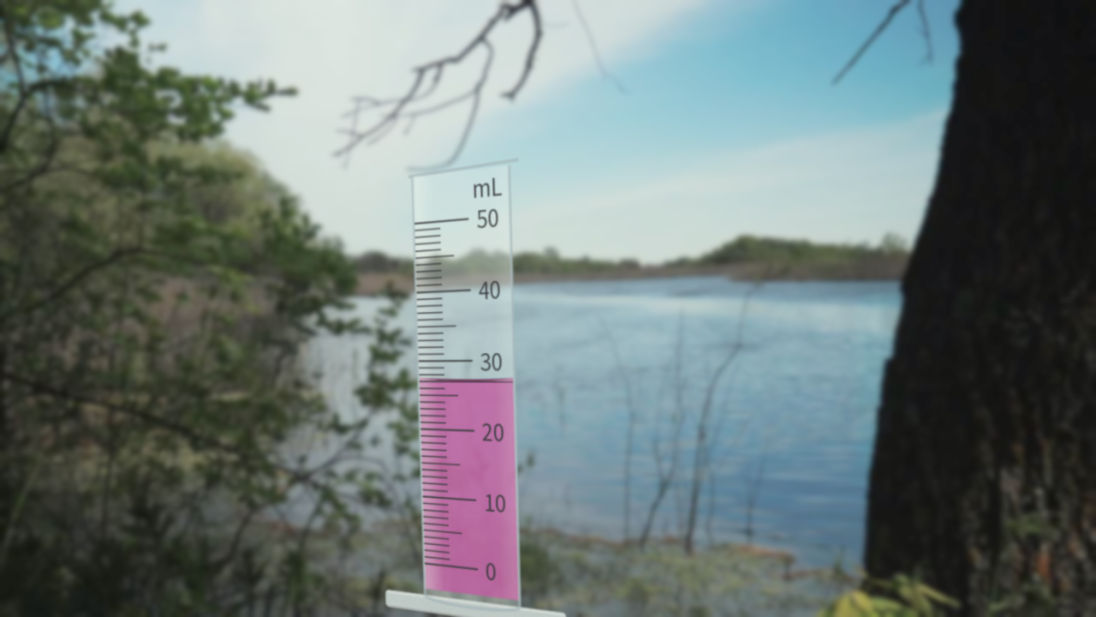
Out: 27mL
